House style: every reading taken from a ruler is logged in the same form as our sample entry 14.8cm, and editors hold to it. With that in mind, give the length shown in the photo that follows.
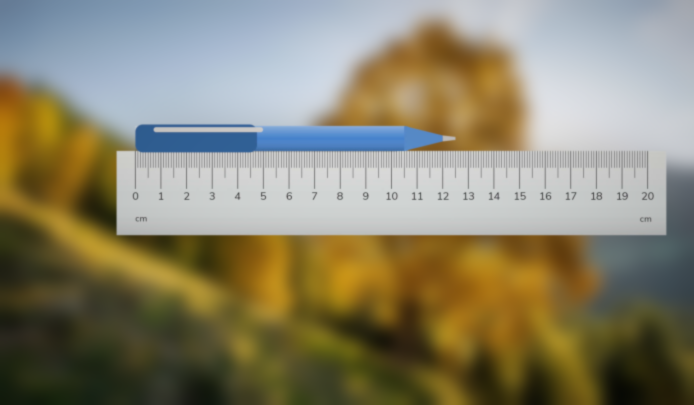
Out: 12.5cm
